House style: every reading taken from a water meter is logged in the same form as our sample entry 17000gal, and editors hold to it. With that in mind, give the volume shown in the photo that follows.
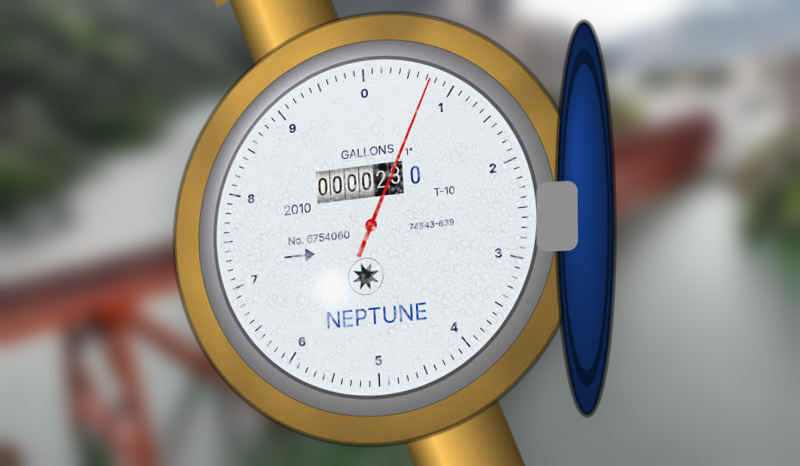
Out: 230.7gal
